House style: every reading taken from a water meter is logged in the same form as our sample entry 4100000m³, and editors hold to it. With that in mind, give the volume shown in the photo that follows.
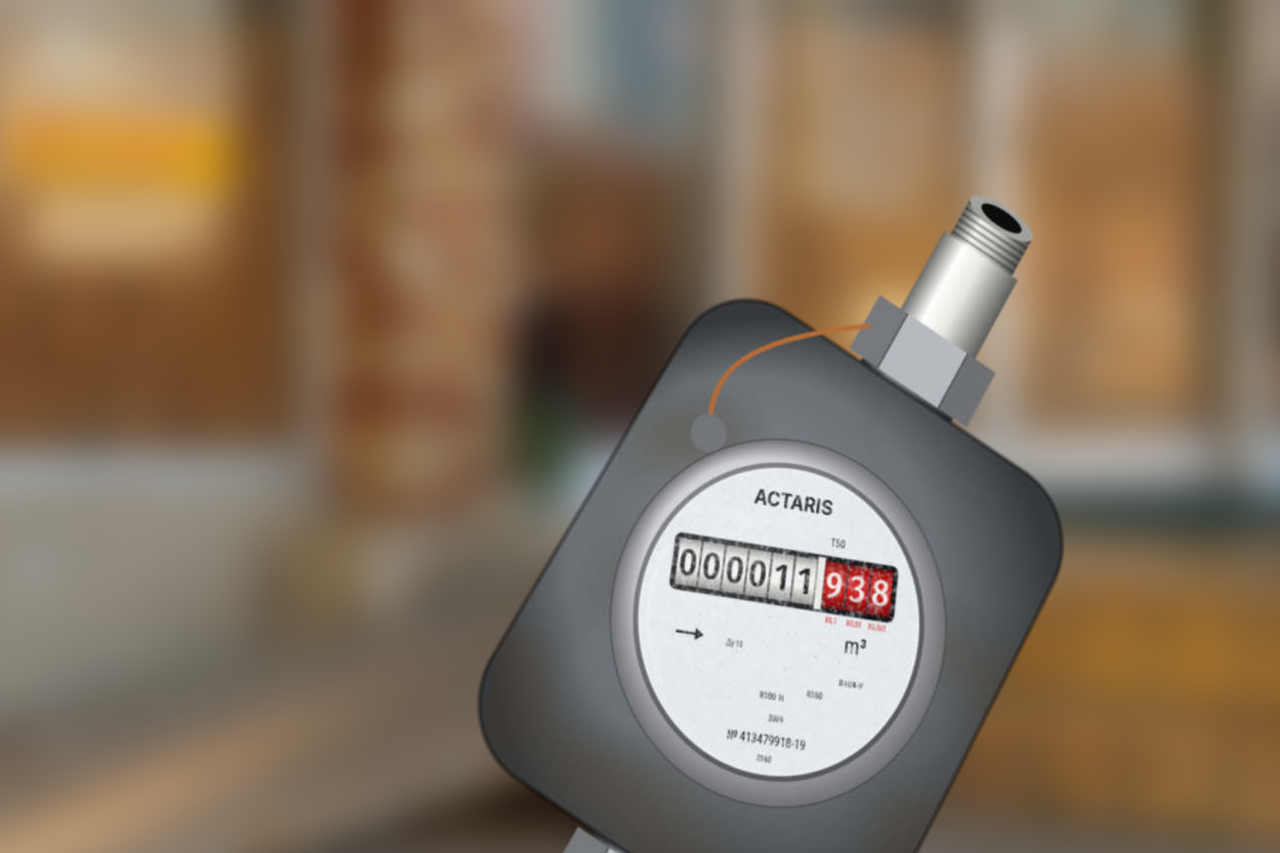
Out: 11.938m³
